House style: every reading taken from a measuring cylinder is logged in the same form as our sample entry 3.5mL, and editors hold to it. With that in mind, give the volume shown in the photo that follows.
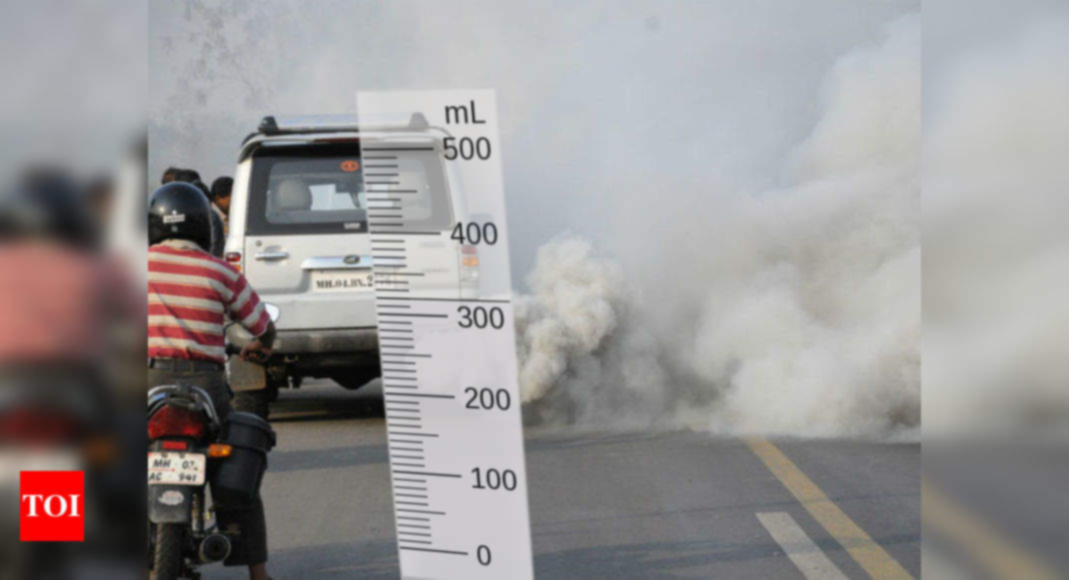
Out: 320mL
